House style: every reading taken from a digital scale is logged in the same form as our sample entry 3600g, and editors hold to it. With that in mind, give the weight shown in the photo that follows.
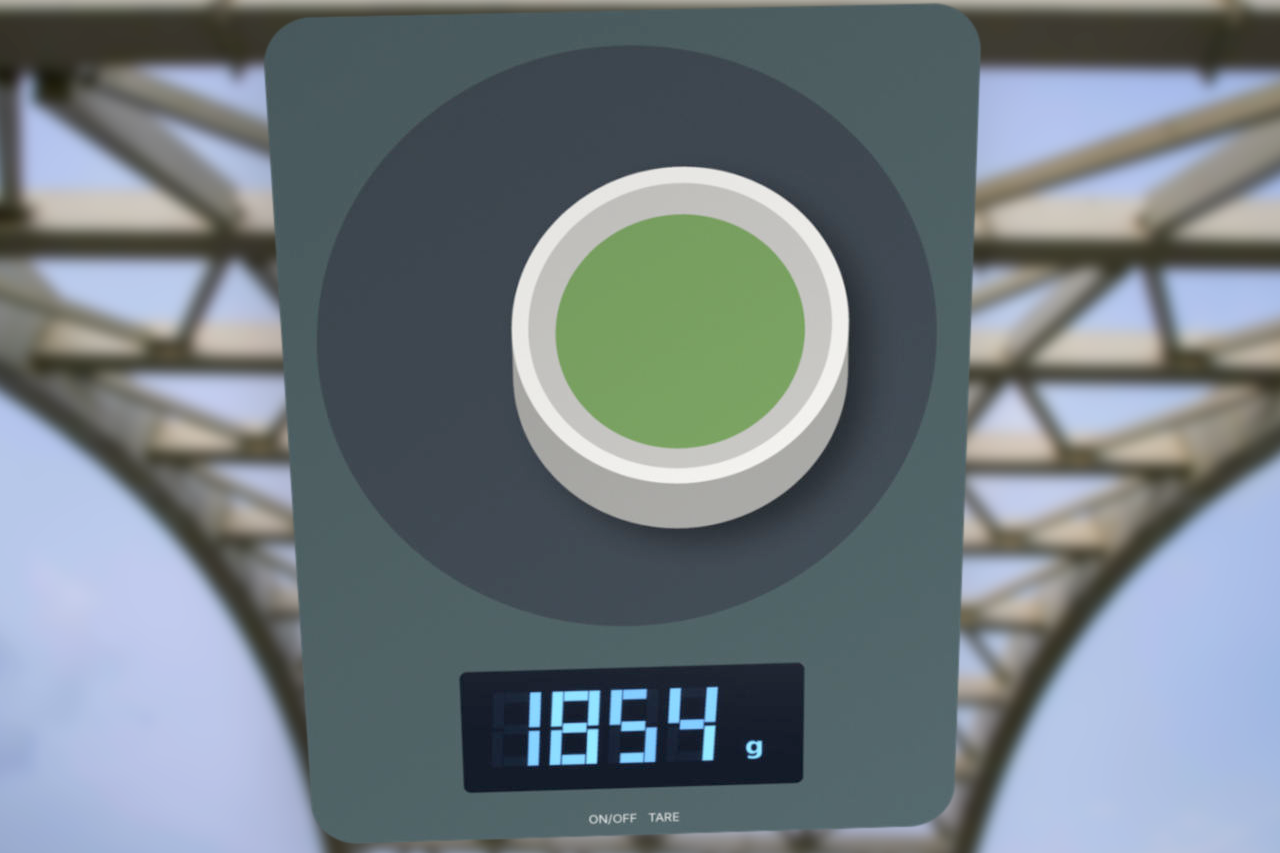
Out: 1854g
